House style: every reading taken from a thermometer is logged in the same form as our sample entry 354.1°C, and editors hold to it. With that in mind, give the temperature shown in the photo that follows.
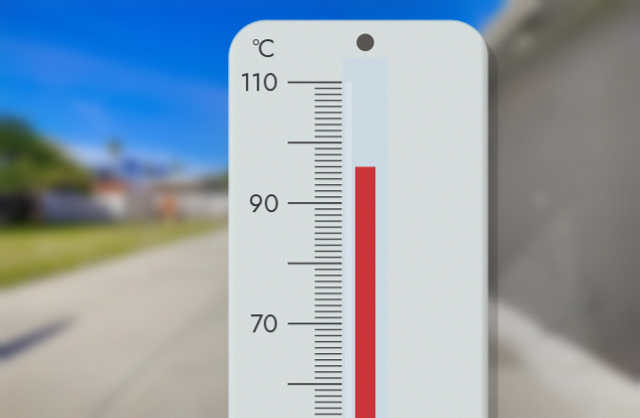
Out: 96°C
